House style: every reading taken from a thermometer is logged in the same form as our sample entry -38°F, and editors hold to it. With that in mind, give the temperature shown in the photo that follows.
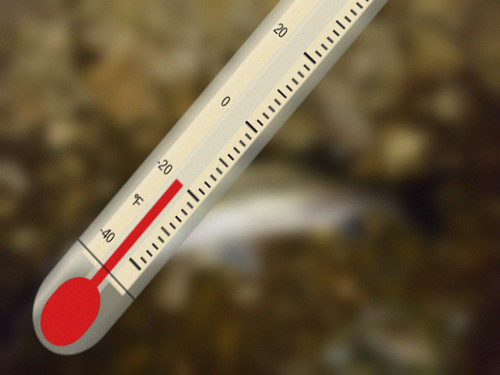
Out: -20°F
